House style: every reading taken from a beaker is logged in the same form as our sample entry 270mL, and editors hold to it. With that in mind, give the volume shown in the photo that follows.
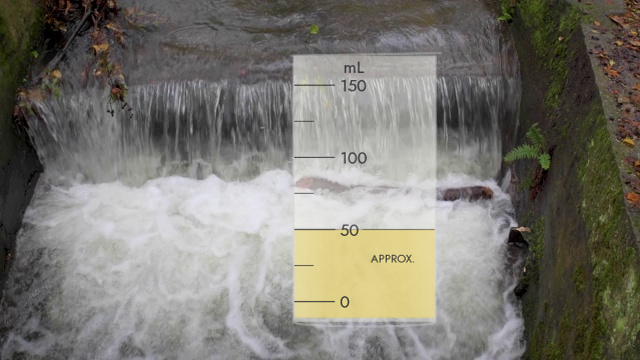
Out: 50mL
